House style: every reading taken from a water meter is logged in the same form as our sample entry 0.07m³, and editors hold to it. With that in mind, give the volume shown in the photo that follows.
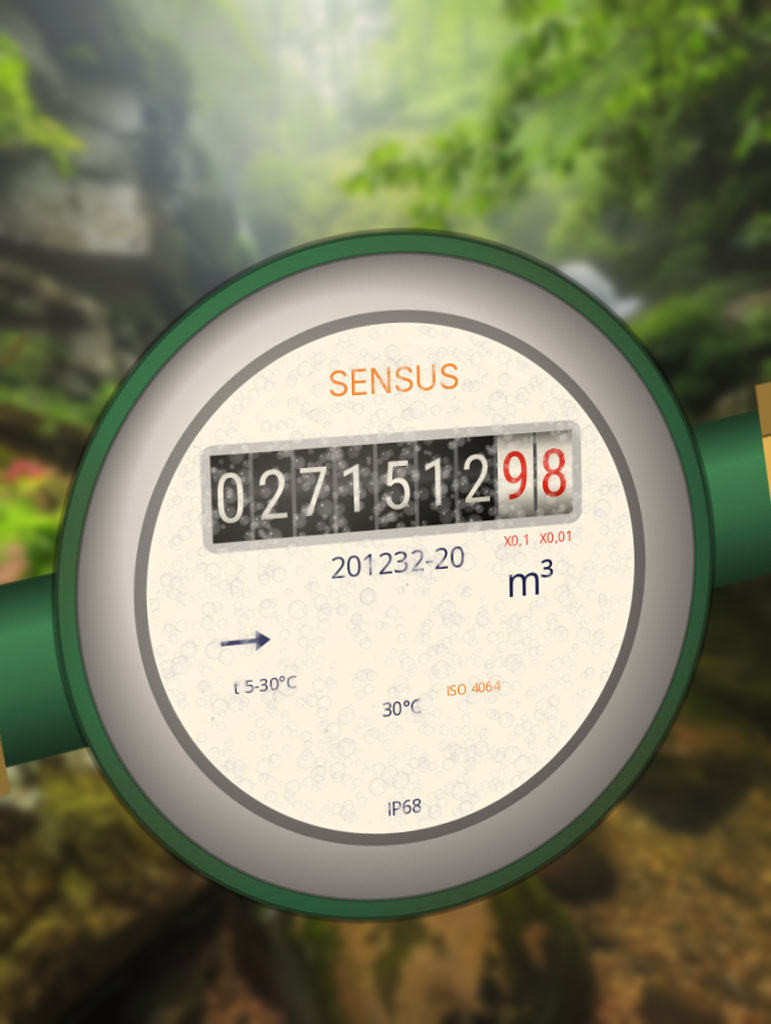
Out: 271512.98m³
